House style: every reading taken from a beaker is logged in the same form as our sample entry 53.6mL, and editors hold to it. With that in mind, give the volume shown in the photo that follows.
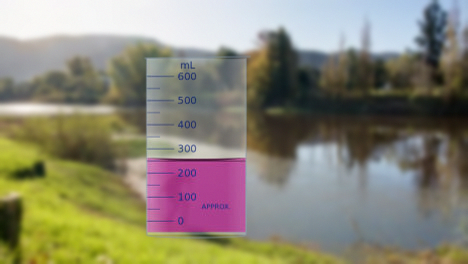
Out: 250mL
